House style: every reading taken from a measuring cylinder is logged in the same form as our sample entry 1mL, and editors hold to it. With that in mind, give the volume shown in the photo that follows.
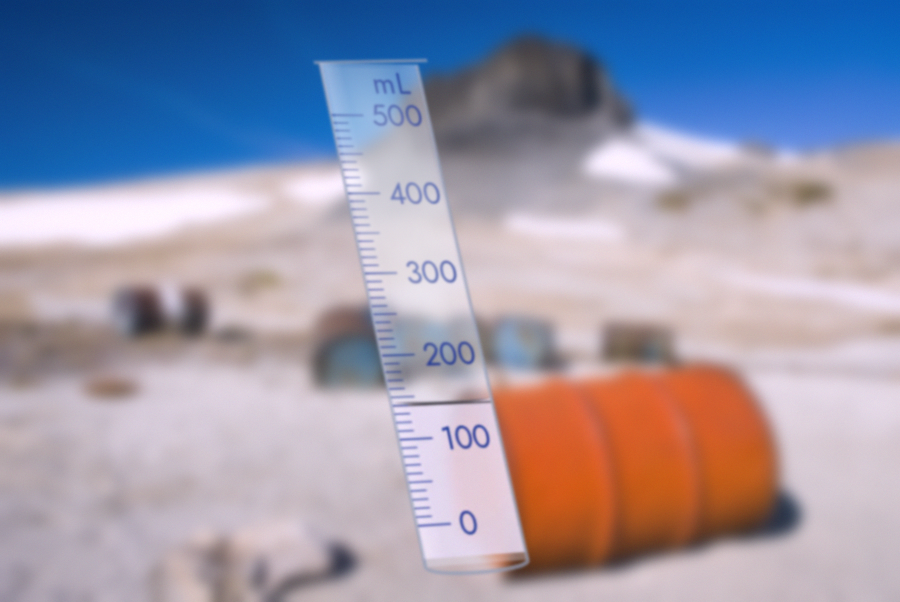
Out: 140mL
